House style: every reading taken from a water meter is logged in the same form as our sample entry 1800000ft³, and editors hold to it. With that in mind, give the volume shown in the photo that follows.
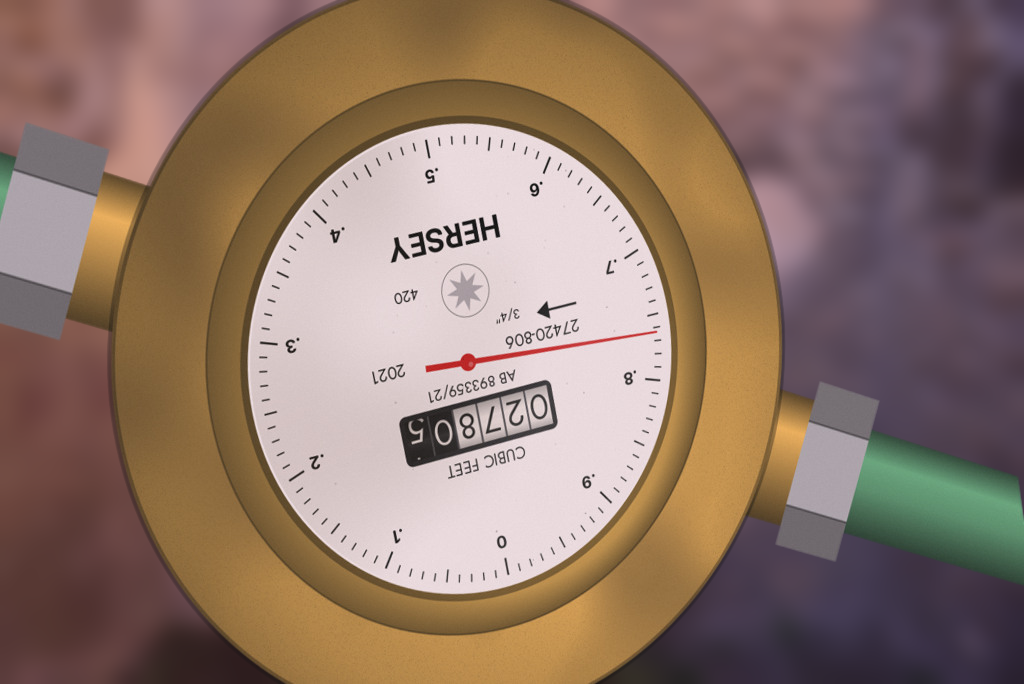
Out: 27804.76ft³
